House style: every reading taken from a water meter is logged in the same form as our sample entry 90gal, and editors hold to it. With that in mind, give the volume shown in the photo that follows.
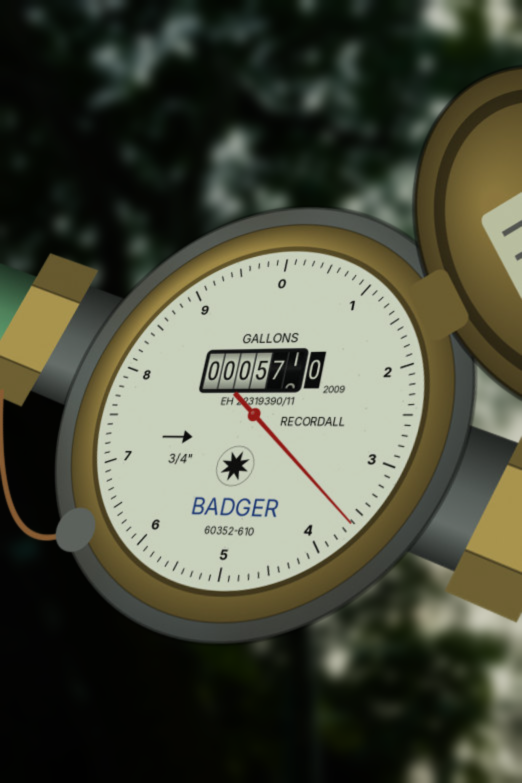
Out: 5713.6gal
